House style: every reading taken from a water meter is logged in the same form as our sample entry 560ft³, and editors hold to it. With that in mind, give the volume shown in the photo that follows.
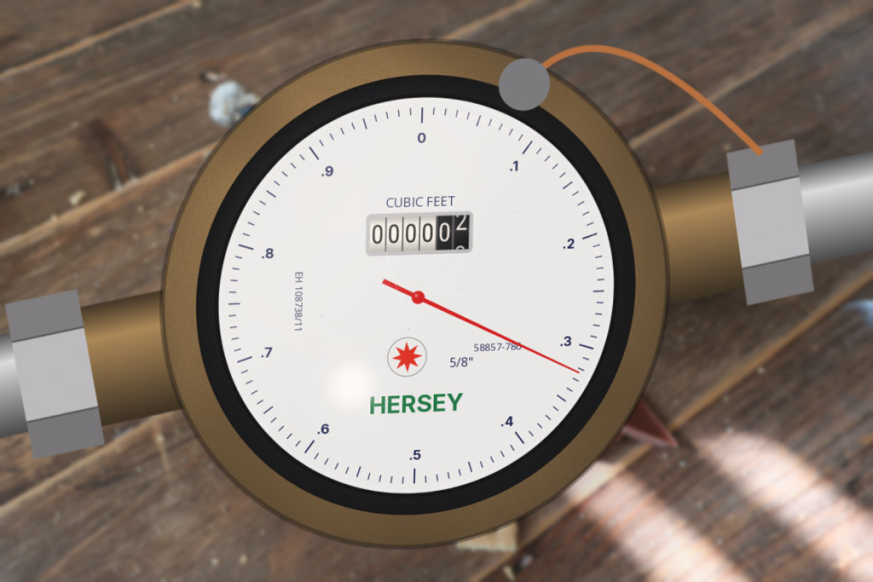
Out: 2.32ft³
